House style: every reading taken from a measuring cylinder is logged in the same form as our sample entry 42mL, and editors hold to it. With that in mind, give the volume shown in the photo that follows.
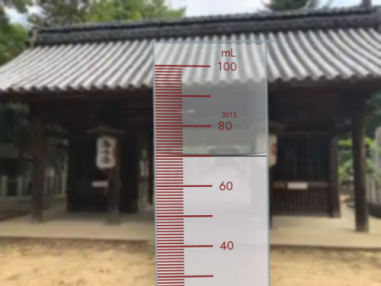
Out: 70mL
